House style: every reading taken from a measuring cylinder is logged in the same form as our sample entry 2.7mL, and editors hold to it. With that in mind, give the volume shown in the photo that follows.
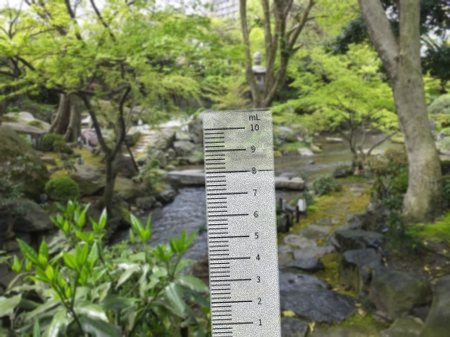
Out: 8mL
